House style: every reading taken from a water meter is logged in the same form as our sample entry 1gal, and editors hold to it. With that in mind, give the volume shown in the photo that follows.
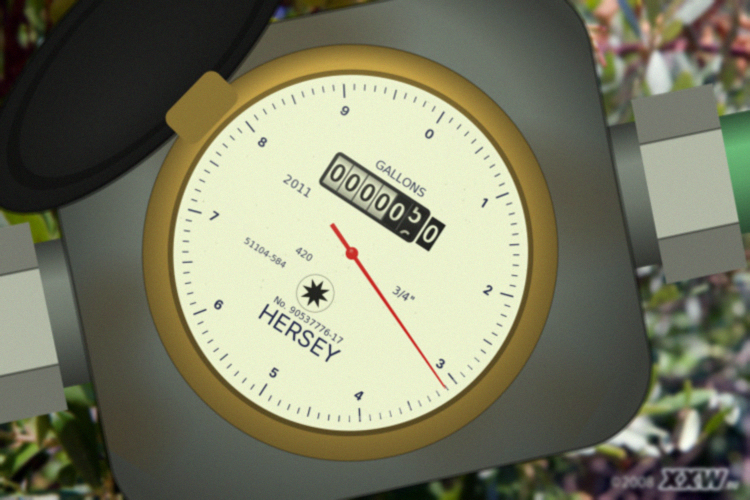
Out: 53.1gal
